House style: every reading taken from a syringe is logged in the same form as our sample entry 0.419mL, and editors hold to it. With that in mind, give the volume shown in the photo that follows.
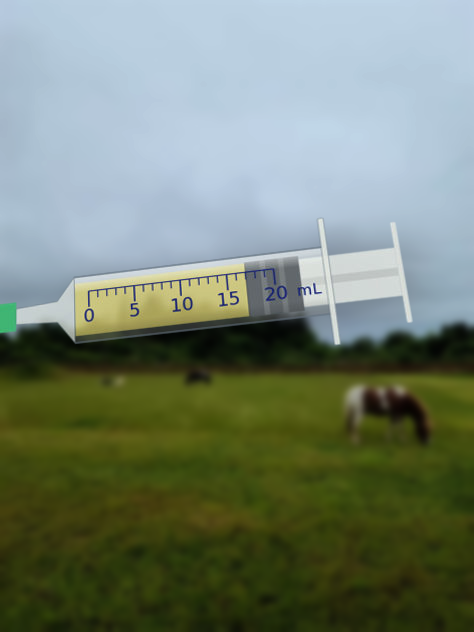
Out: 17mL
